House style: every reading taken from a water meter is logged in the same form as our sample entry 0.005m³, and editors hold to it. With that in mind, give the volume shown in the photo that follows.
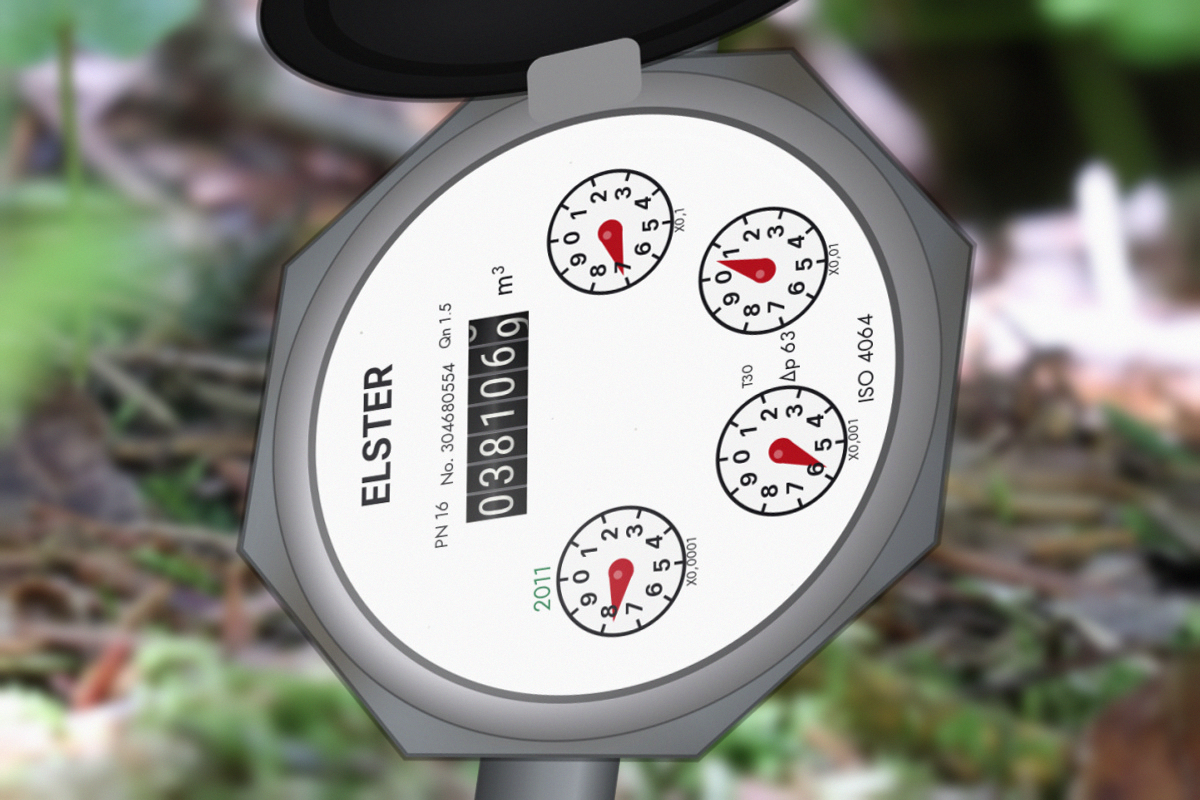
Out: 381068.7057m³
